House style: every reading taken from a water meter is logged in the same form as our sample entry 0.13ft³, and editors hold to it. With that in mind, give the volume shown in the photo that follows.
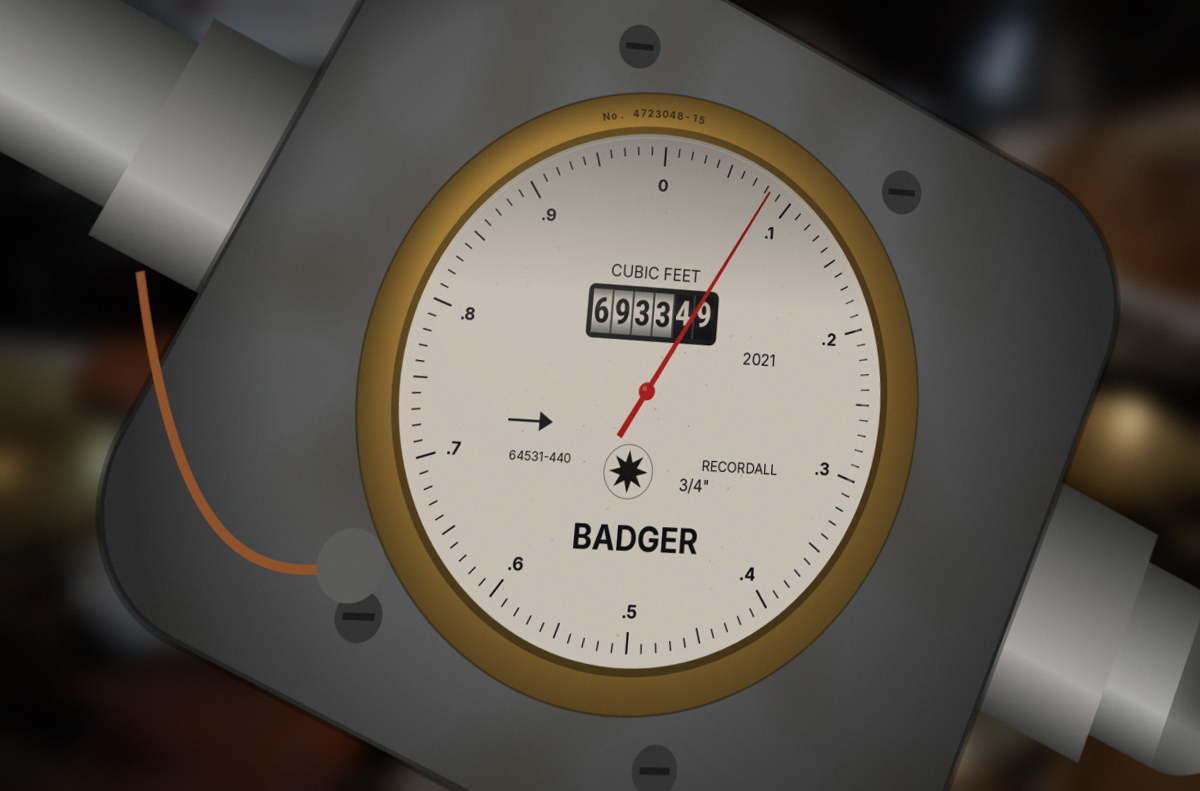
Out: 693349.08ft³
